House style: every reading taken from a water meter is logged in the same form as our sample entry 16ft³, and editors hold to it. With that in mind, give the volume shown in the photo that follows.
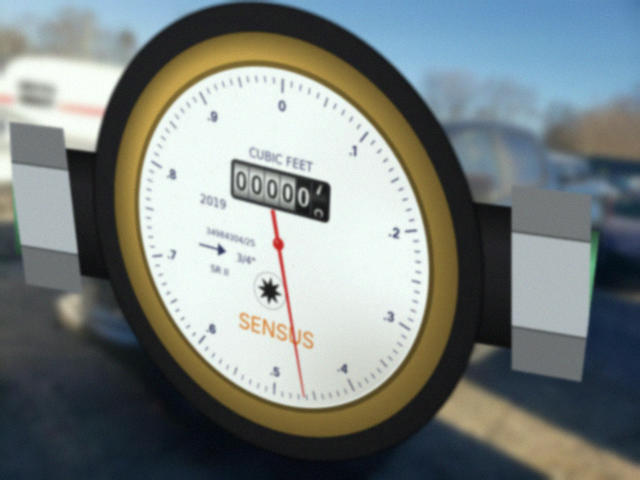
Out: 7.46ft³
